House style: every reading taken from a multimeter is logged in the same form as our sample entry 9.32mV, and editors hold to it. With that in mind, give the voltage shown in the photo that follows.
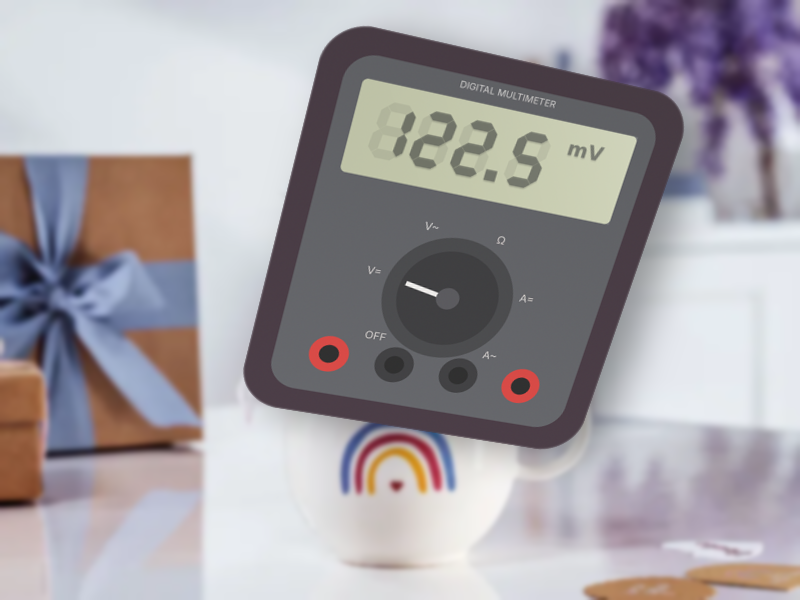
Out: 122.5mV
